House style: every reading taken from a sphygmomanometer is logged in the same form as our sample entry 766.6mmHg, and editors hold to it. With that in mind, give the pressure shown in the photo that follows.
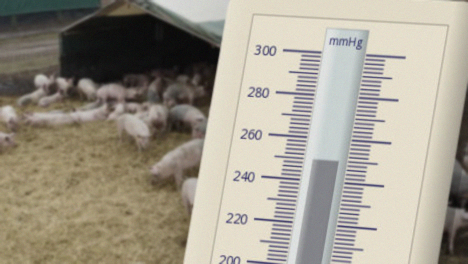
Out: 250mmHg
